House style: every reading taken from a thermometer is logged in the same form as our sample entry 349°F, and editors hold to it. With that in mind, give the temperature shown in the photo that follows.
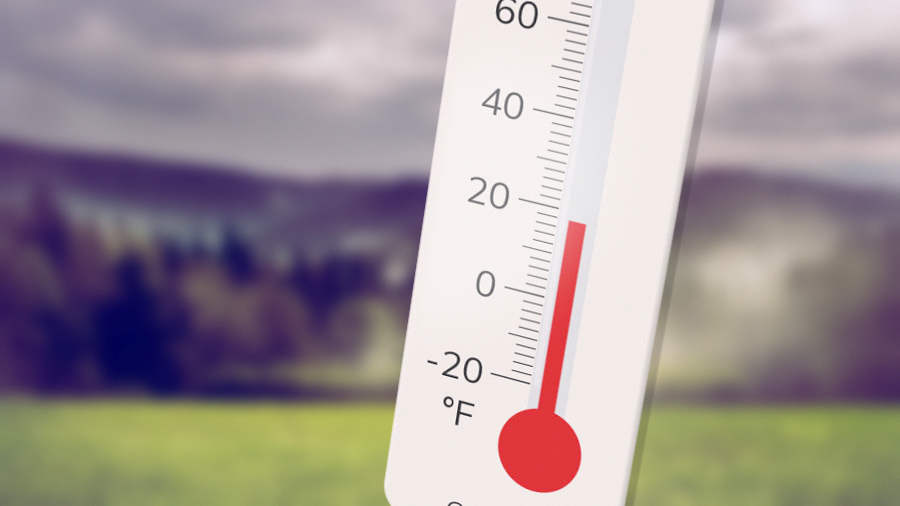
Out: 18°F
